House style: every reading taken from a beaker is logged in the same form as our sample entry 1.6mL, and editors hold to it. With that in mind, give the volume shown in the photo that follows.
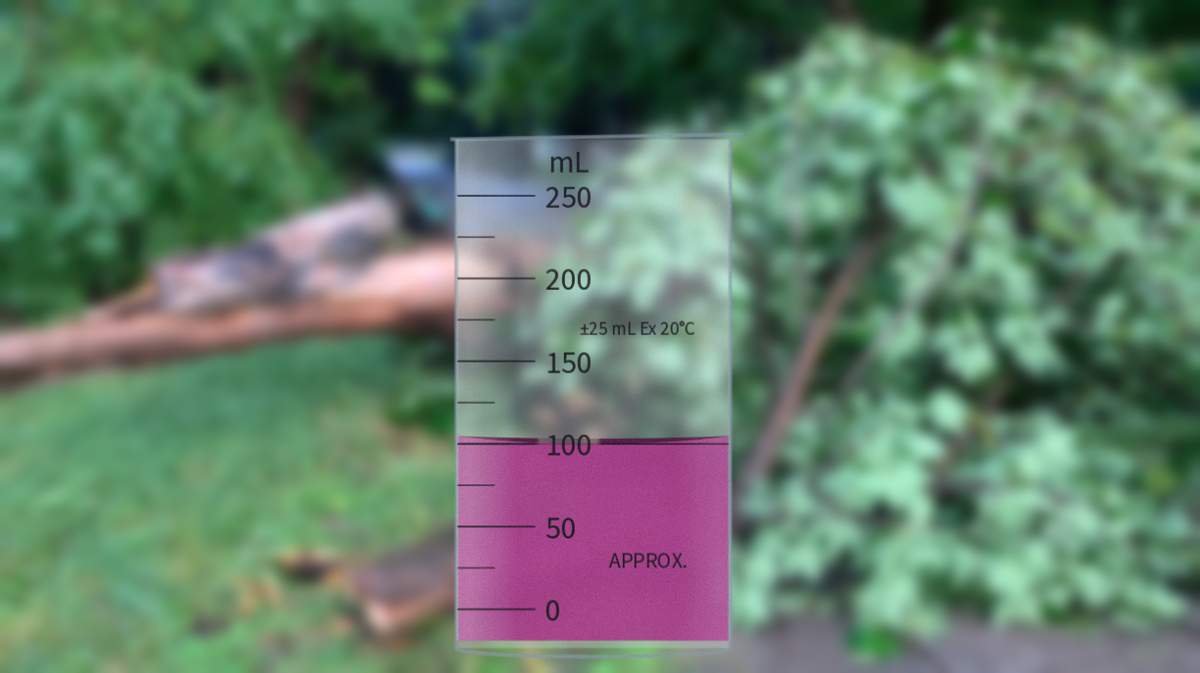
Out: 100mL
